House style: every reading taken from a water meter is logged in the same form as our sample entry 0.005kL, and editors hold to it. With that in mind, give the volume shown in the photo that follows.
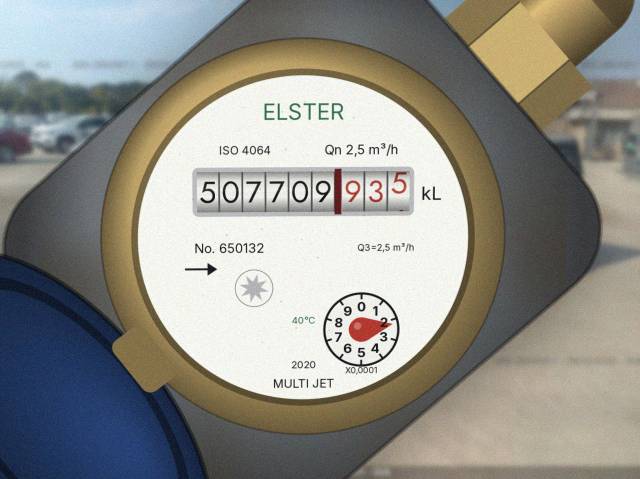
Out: 507709.9352kL
